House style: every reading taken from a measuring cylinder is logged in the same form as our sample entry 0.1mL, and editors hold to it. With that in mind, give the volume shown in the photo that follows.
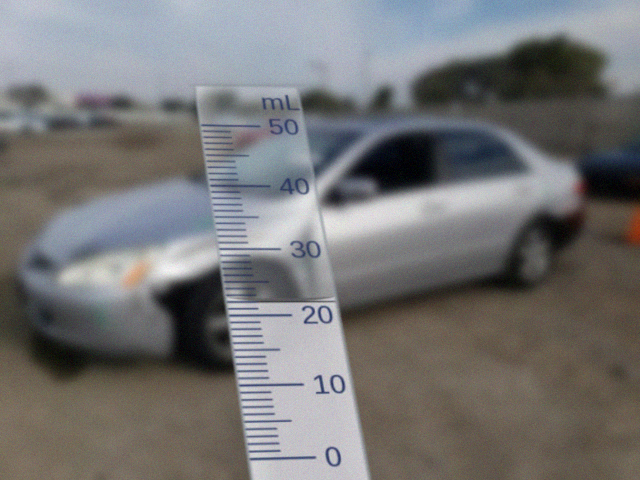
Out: 22mL
